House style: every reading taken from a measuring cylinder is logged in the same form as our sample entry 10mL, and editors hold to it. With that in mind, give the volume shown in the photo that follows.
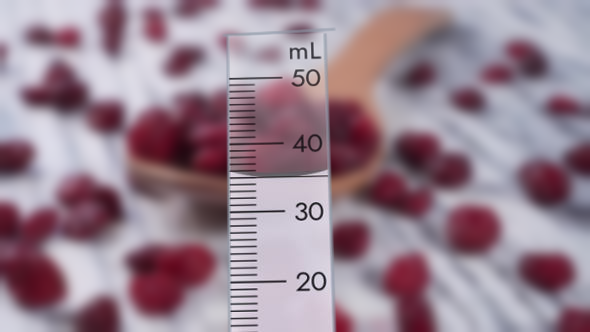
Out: 35mL
